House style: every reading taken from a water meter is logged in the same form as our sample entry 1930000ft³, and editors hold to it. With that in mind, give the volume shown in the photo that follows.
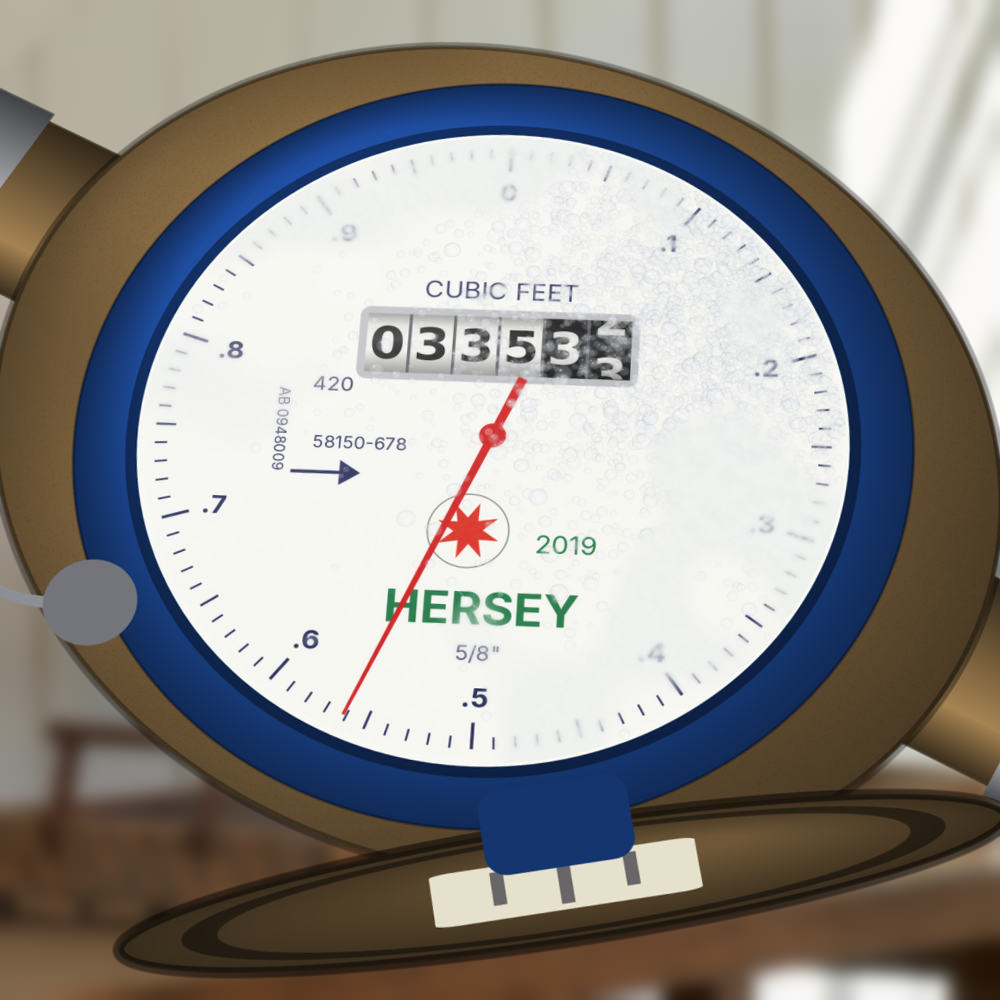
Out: 33532.56ft³
